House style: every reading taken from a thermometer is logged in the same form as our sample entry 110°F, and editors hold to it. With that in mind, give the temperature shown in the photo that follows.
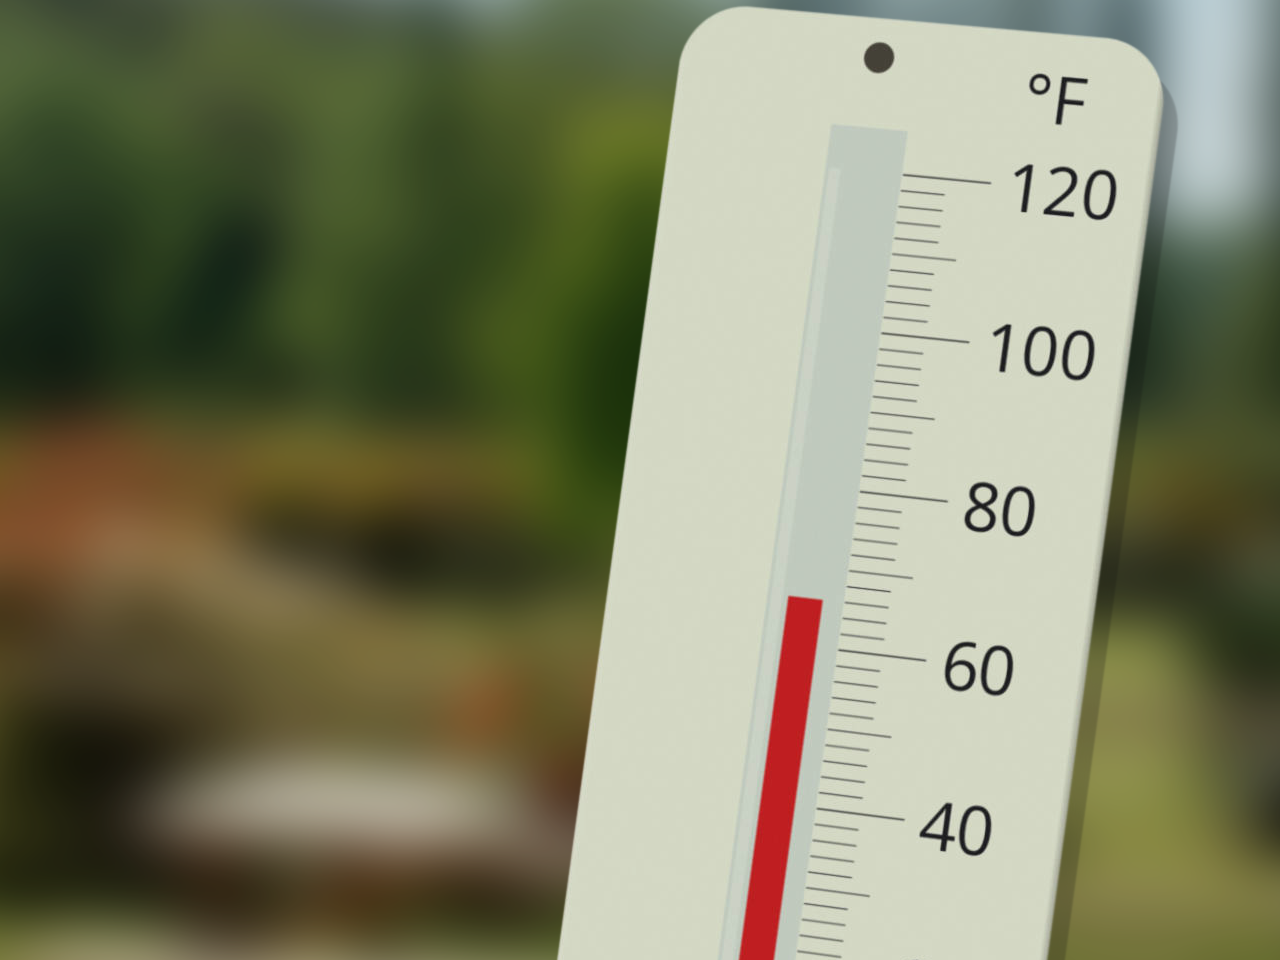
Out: 66°F
